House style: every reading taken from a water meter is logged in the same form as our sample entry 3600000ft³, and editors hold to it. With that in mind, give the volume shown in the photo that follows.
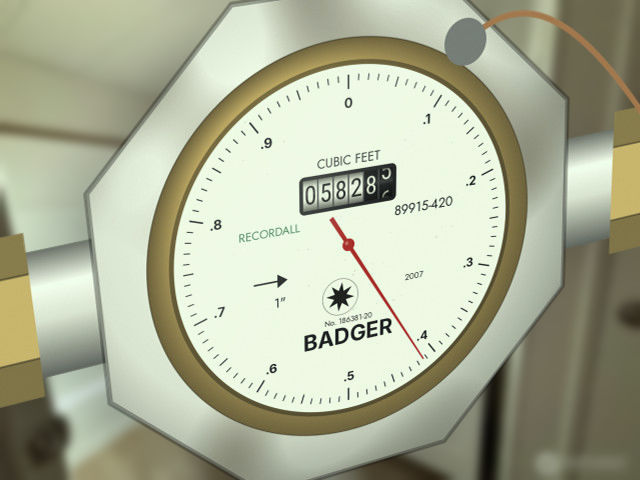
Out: 58285.41ft³
